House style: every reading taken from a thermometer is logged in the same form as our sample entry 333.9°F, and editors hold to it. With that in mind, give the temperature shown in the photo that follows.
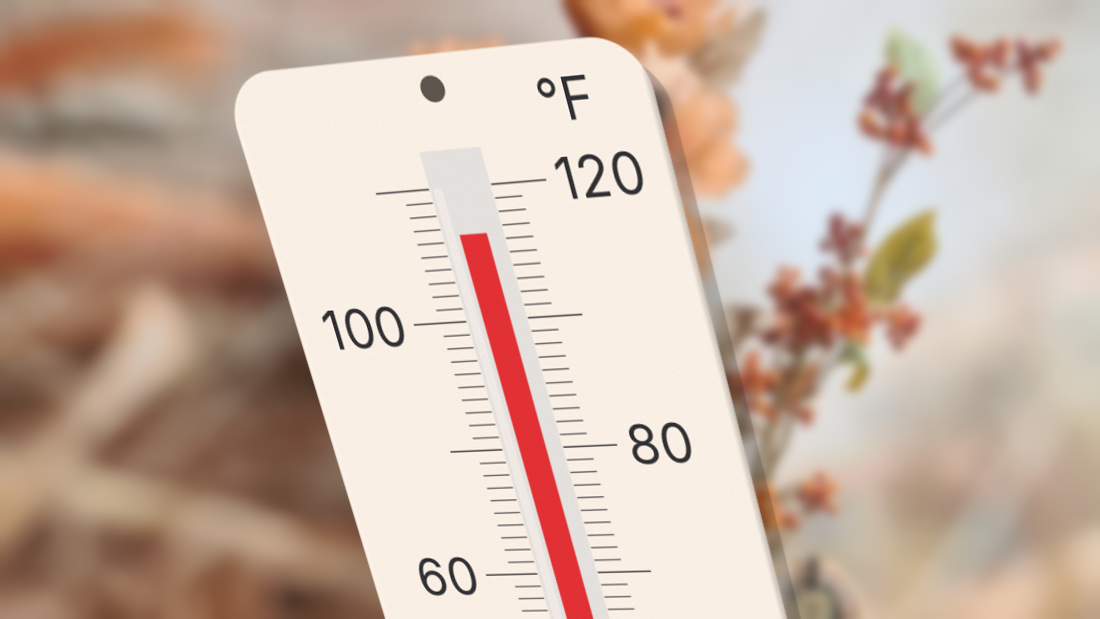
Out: 113°F
